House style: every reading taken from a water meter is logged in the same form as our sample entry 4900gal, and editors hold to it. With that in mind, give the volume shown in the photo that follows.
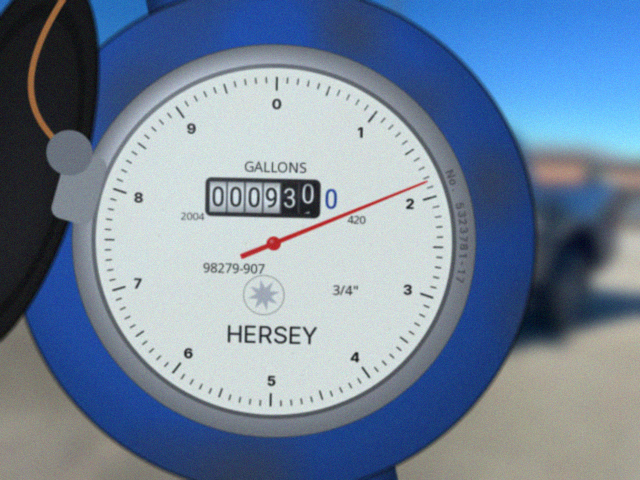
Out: 9301.8gal
